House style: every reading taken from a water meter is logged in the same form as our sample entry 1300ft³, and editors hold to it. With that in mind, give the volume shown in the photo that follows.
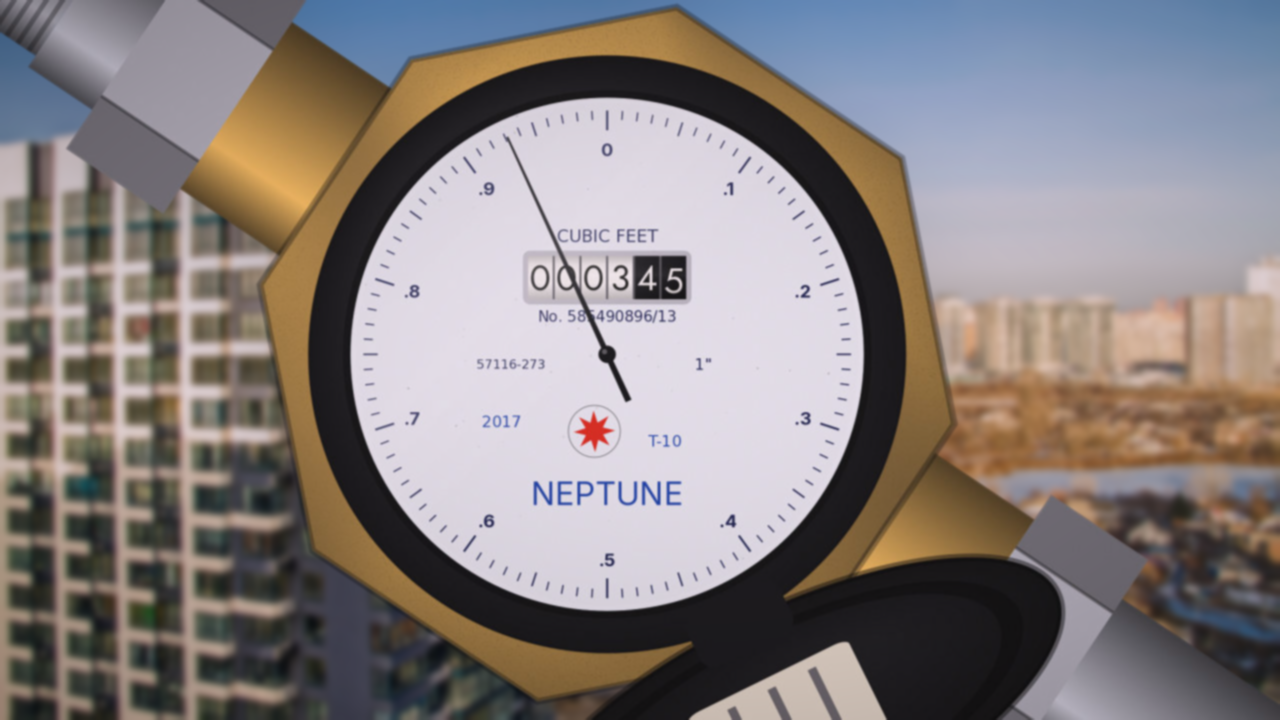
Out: 344.93ft³
